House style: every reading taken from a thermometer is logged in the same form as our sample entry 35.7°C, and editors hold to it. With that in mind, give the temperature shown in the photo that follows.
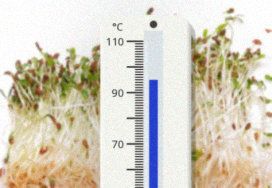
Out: 95°C
